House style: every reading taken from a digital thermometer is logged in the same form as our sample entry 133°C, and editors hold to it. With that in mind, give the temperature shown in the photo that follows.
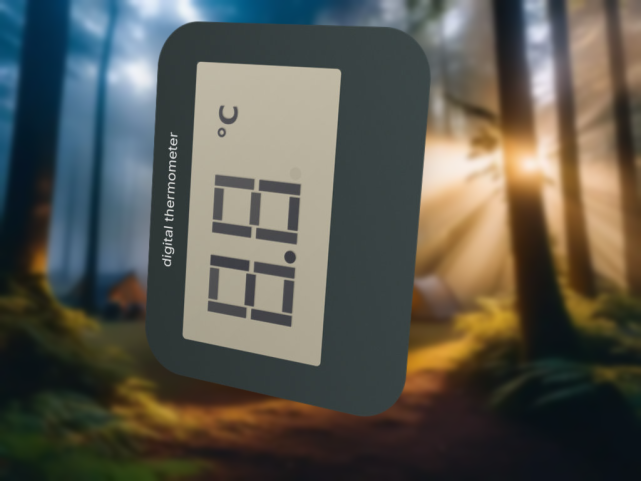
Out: 8.8°C
